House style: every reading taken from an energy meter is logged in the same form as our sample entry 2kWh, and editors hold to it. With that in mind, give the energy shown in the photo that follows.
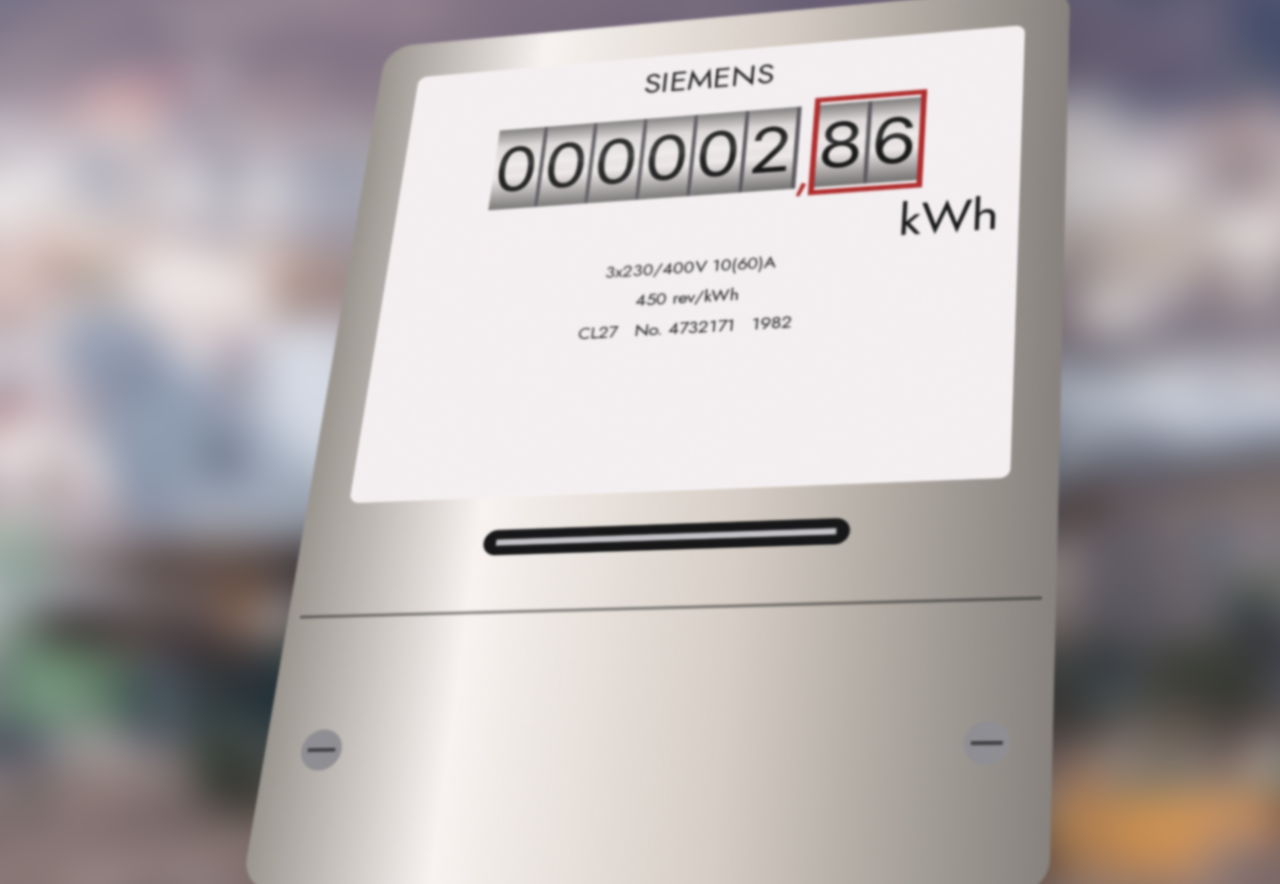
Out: 2.86kWh
